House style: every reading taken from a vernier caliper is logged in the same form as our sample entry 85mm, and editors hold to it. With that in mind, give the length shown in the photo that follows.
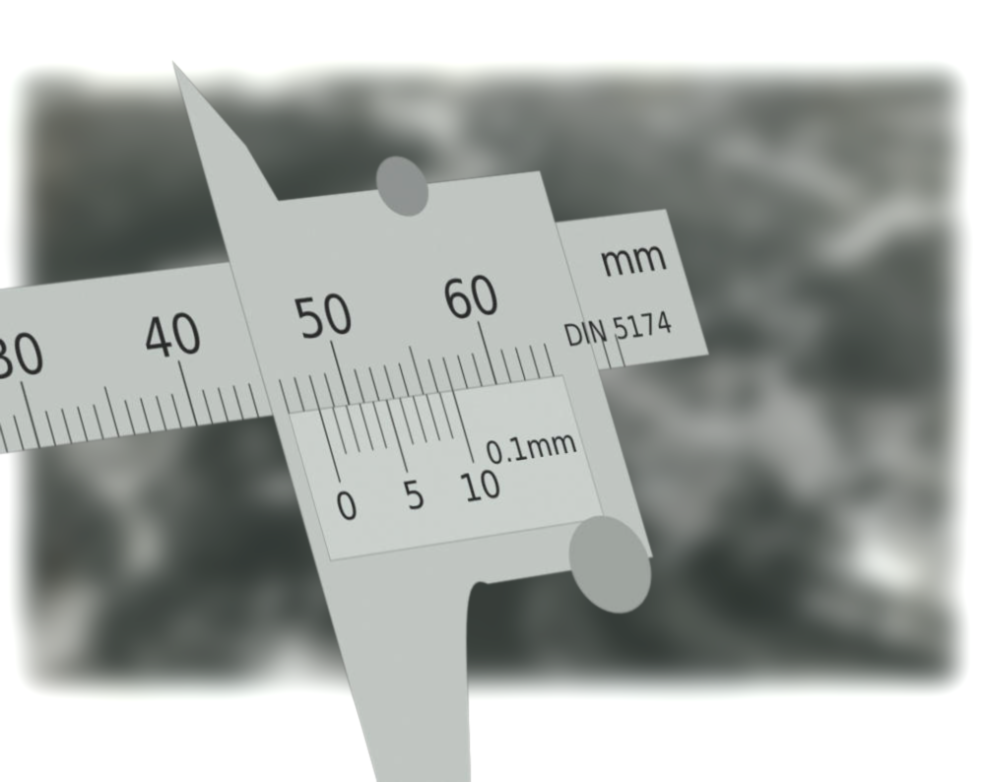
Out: 48.0mm
